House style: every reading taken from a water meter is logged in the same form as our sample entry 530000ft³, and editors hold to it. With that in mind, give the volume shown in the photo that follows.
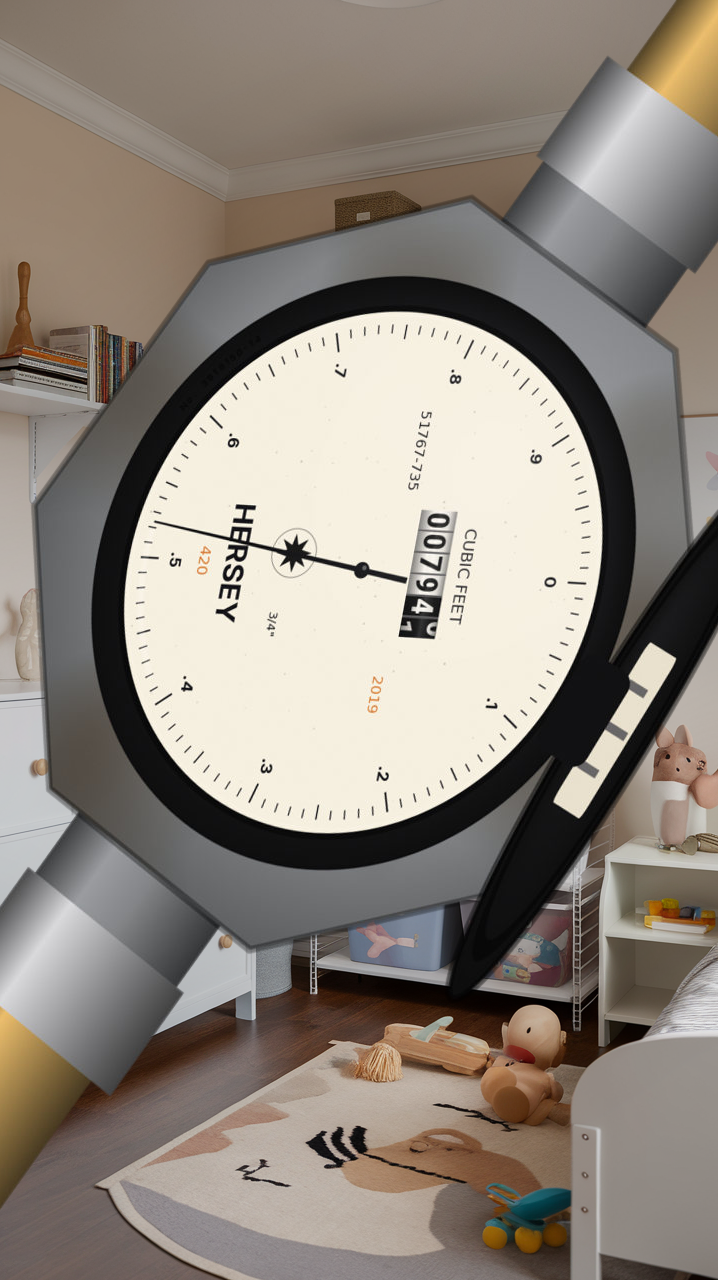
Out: 7940.52ft³
